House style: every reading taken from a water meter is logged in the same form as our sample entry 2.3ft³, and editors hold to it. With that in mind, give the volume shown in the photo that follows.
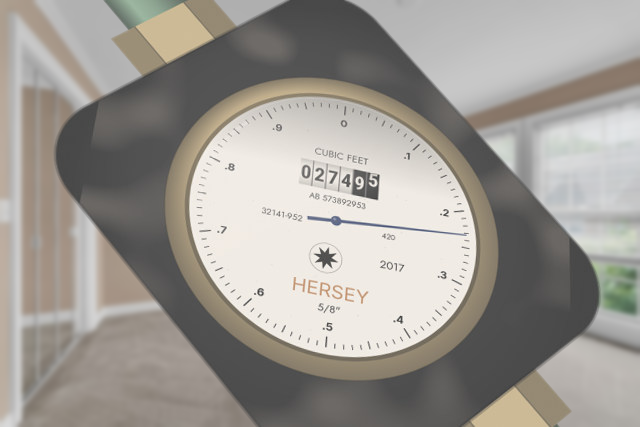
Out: 27495.23ft³
